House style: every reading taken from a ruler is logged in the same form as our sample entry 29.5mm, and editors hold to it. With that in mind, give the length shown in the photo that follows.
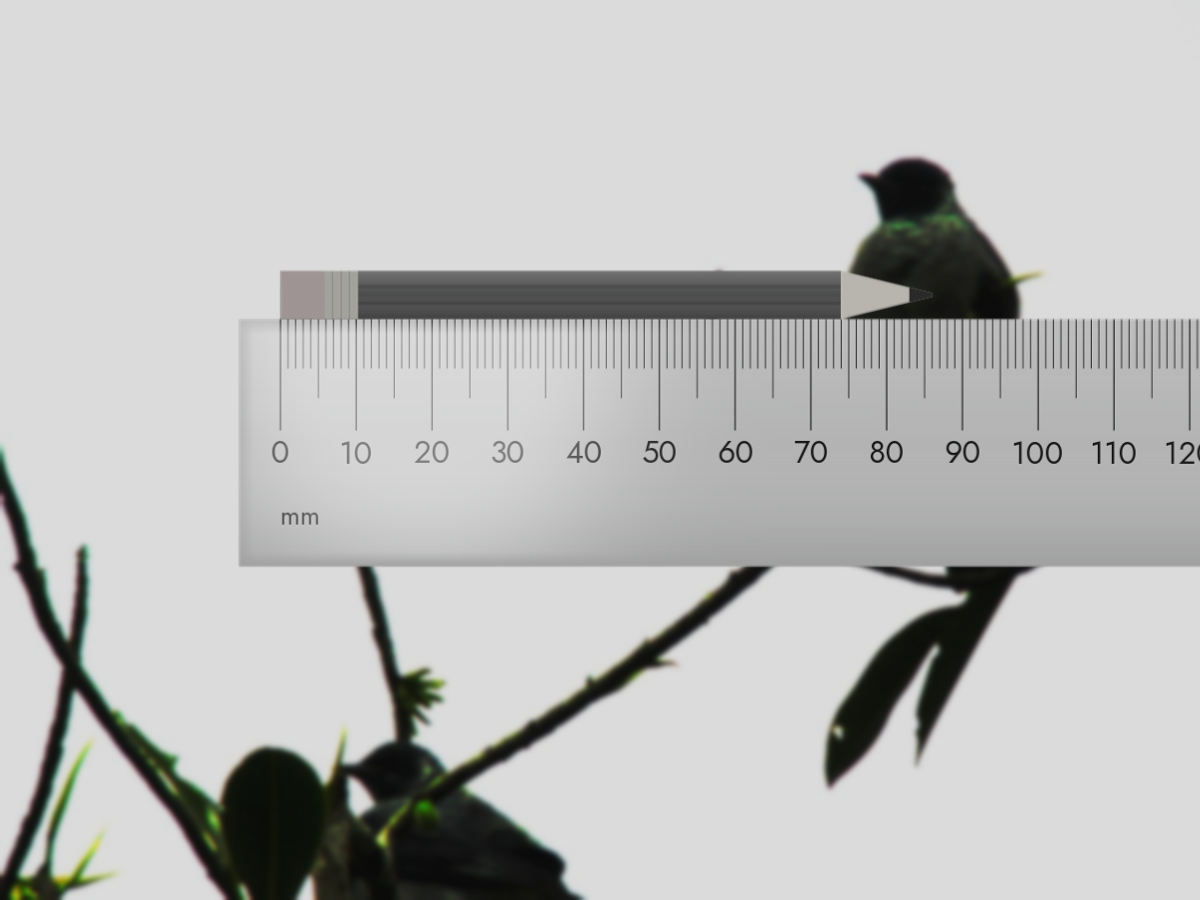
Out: 86mm
